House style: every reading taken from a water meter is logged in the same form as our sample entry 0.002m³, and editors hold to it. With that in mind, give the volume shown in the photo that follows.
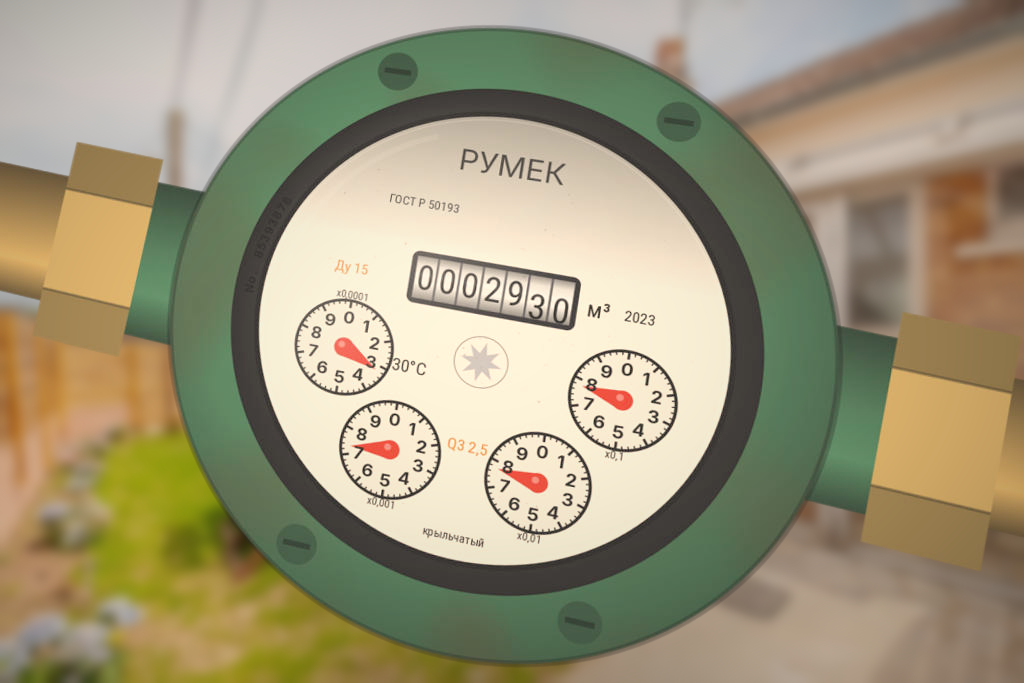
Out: 2929.7773m³
